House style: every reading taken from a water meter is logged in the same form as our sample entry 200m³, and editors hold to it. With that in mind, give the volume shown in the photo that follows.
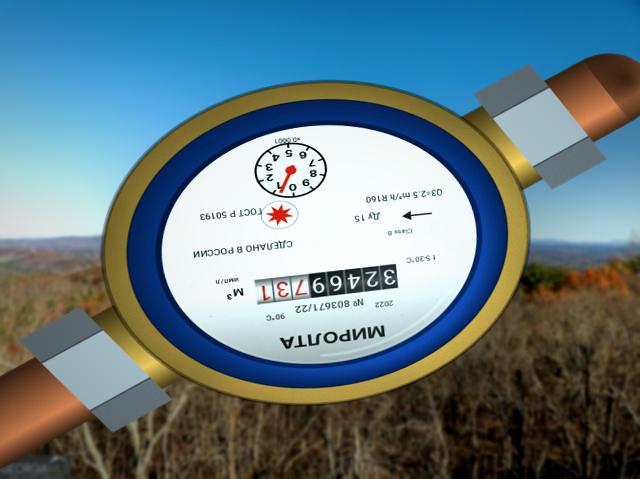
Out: 32469.7310m³
